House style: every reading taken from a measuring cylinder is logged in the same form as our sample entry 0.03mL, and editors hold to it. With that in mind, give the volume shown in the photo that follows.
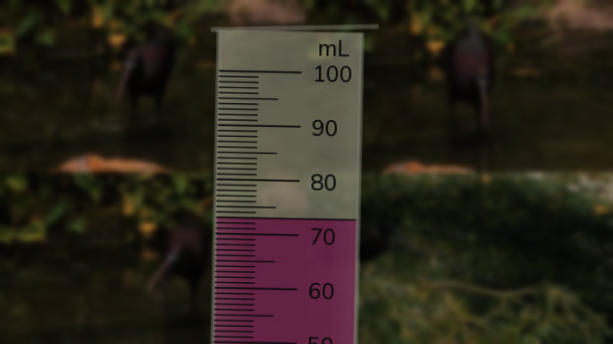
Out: 73mL
